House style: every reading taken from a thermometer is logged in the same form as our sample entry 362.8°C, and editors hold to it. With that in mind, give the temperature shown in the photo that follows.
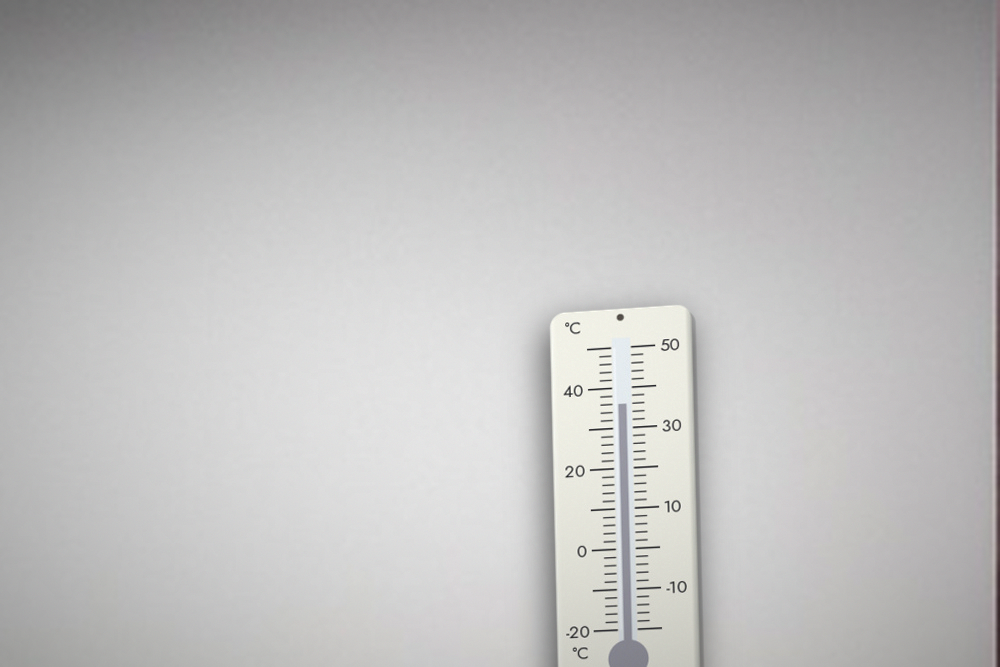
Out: 36°C
